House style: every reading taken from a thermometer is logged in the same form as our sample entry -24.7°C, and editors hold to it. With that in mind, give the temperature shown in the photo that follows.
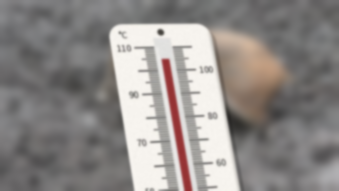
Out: 105°C
